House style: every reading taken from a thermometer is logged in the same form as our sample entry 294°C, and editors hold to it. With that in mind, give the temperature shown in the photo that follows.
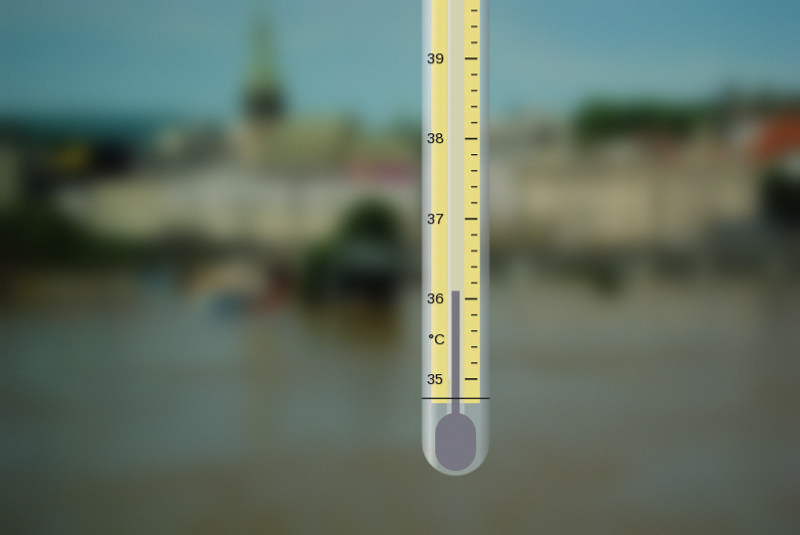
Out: 36.1°C
